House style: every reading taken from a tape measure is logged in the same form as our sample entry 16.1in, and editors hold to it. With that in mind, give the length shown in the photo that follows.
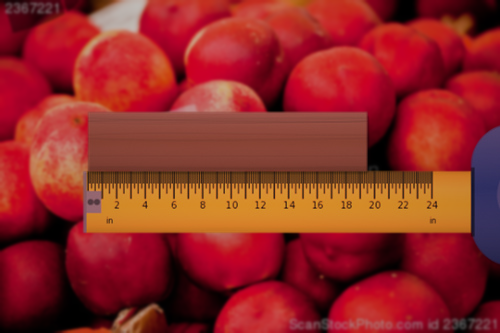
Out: 19.5in
